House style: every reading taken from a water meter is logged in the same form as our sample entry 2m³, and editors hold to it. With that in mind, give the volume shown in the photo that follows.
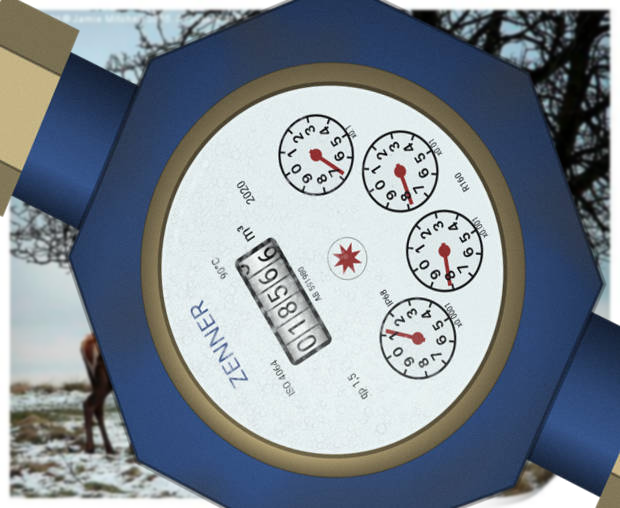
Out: 18565.6781m³
